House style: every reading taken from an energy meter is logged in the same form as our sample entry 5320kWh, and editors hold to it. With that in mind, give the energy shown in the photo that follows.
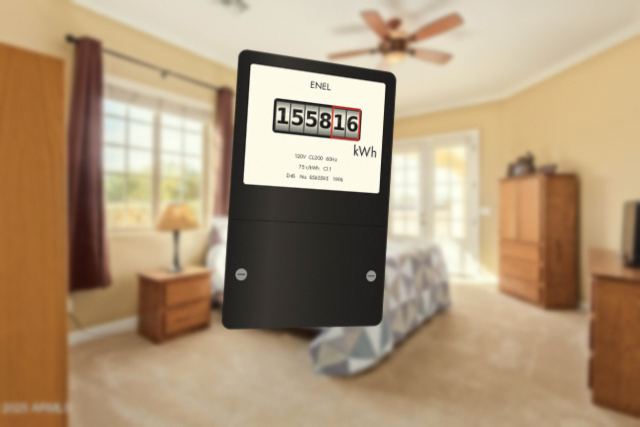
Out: 1558.16kWh
